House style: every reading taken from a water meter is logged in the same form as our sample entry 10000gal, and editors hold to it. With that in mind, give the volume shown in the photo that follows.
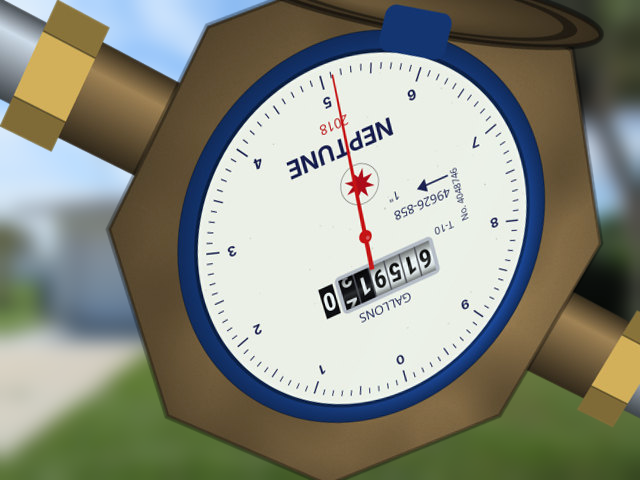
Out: 6159125.1gal
